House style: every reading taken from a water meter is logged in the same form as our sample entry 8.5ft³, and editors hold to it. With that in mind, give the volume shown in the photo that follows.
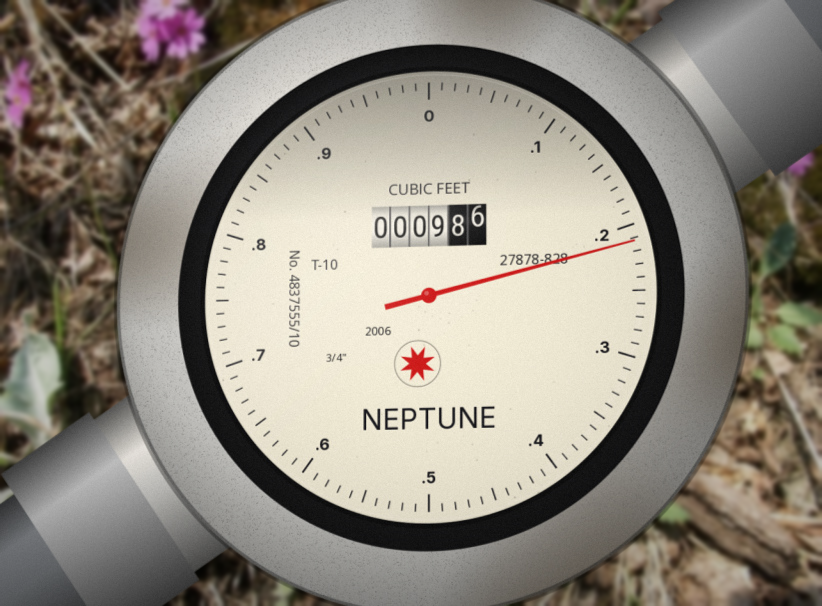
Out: 986.21ft³
